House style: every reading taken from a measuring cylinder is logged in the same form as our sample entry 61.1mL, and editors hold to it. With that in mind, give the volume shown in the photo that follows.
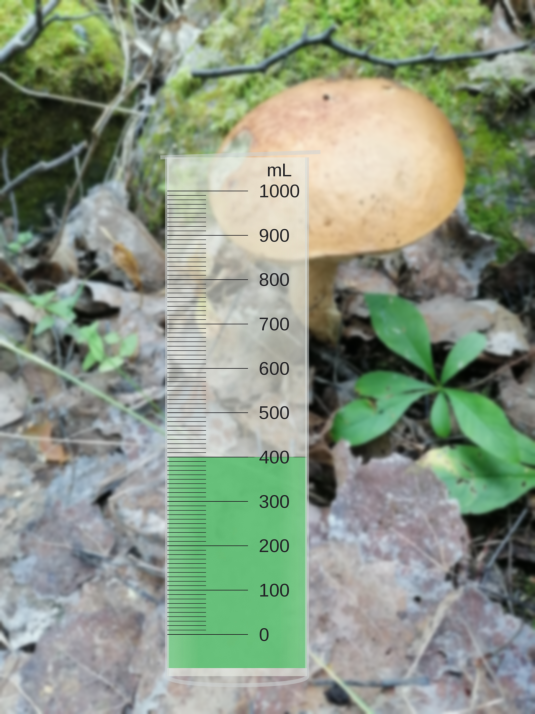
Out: 400mL
